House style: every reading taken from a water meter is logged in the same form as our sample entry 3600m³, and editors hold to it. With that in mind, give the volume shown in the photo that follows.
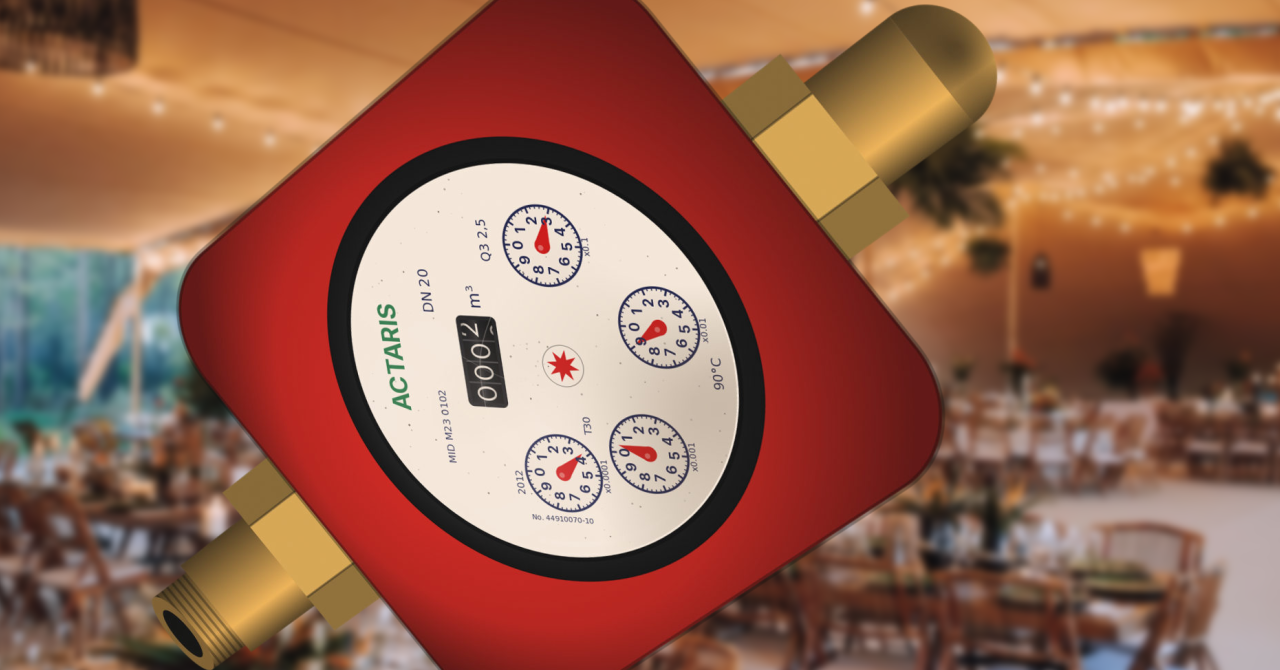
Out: 2.2903m³
